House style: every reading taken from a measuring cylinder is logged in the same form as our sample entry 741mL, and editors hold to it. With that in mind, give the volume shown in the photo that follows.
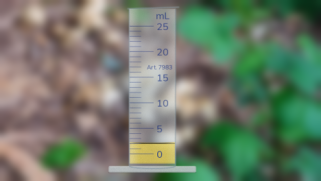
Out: 2mL
